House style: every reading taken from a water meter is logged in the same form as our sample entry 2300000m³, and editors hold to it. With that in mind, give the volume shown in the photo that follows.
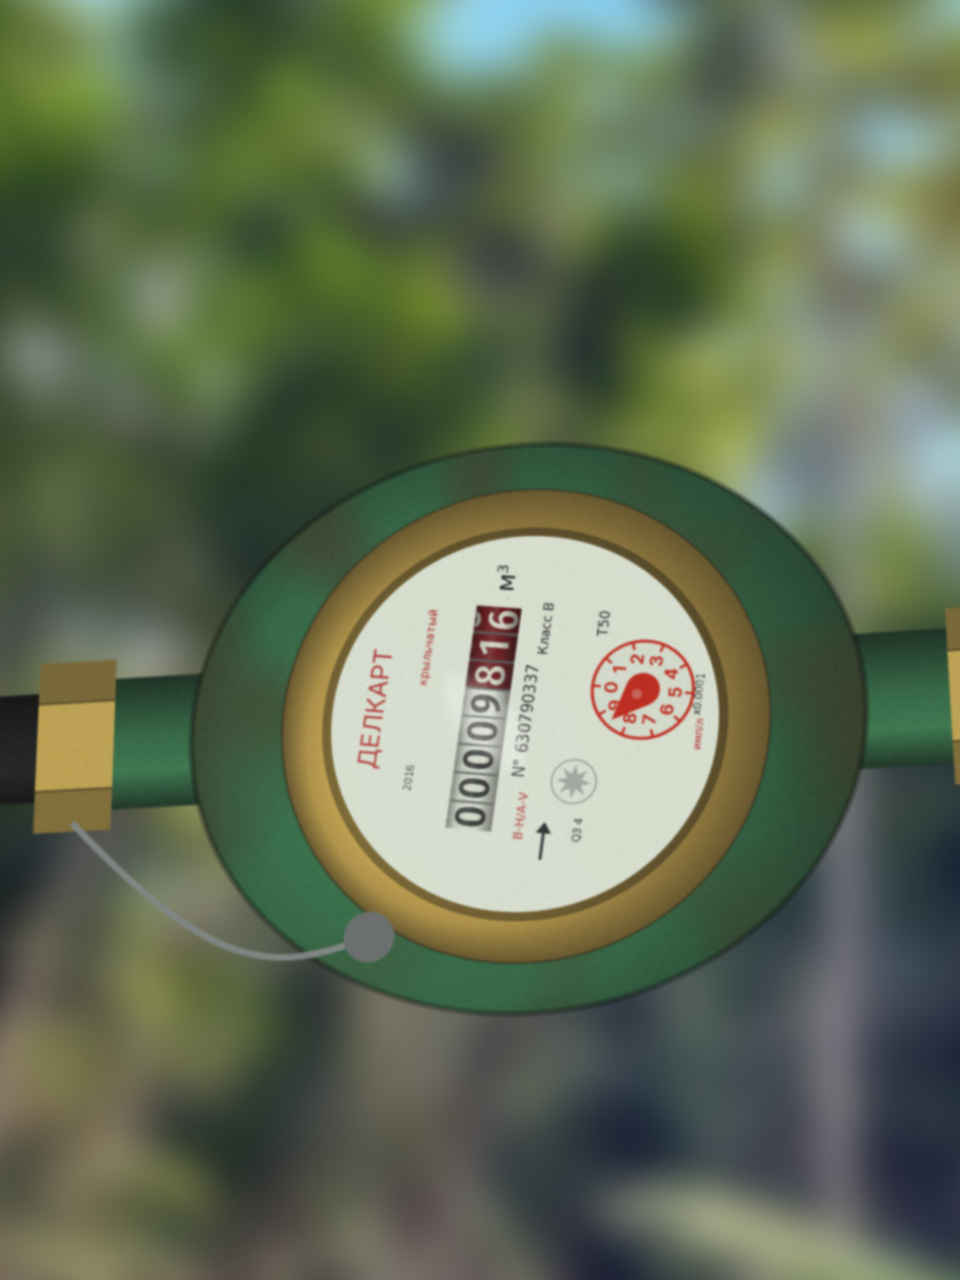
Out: 9.8158m³
